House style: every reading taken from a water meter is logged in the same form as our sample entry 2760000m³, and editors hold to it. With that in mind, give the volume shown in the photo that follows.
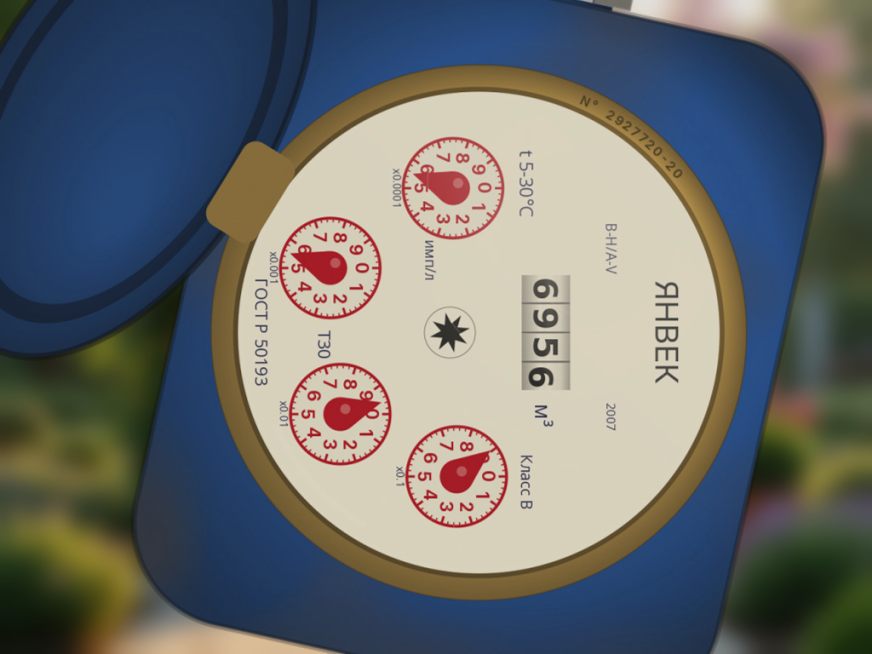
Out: 6955.8955m³
